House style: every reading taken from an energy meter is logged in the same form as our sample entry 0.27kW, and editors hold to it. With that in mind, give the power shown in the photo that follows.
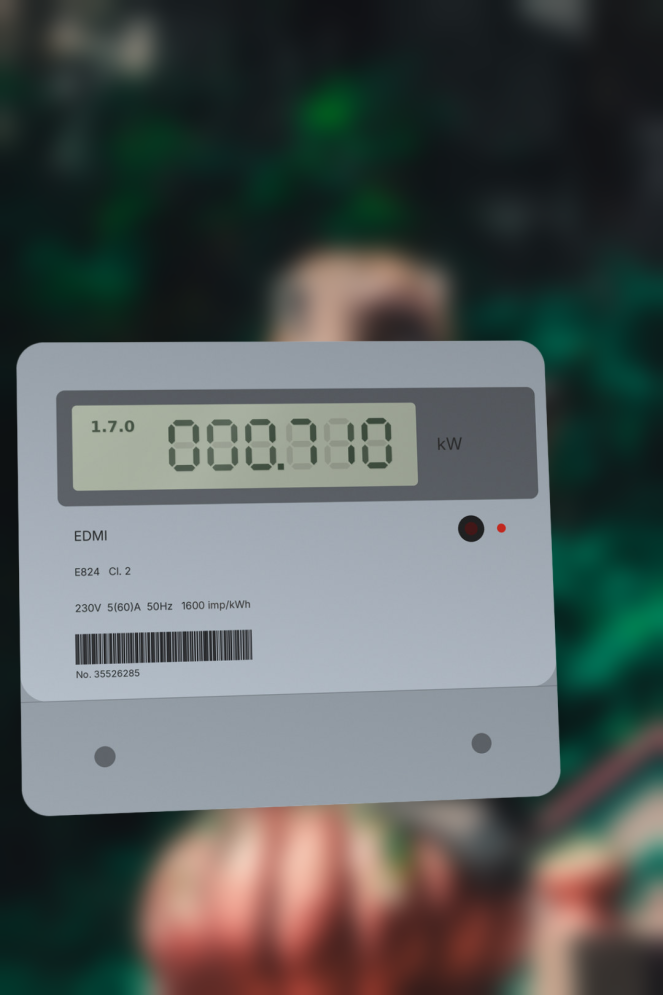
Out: 0.710kW
